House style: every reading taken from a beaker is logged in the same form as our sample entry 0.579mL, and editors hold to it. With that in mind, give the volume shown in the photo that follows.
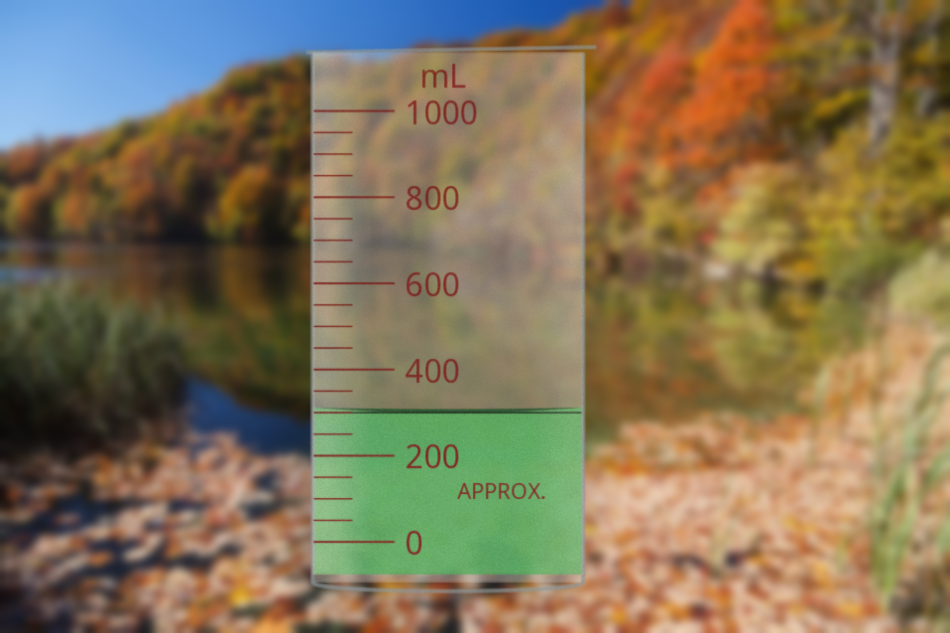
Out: 300mL
